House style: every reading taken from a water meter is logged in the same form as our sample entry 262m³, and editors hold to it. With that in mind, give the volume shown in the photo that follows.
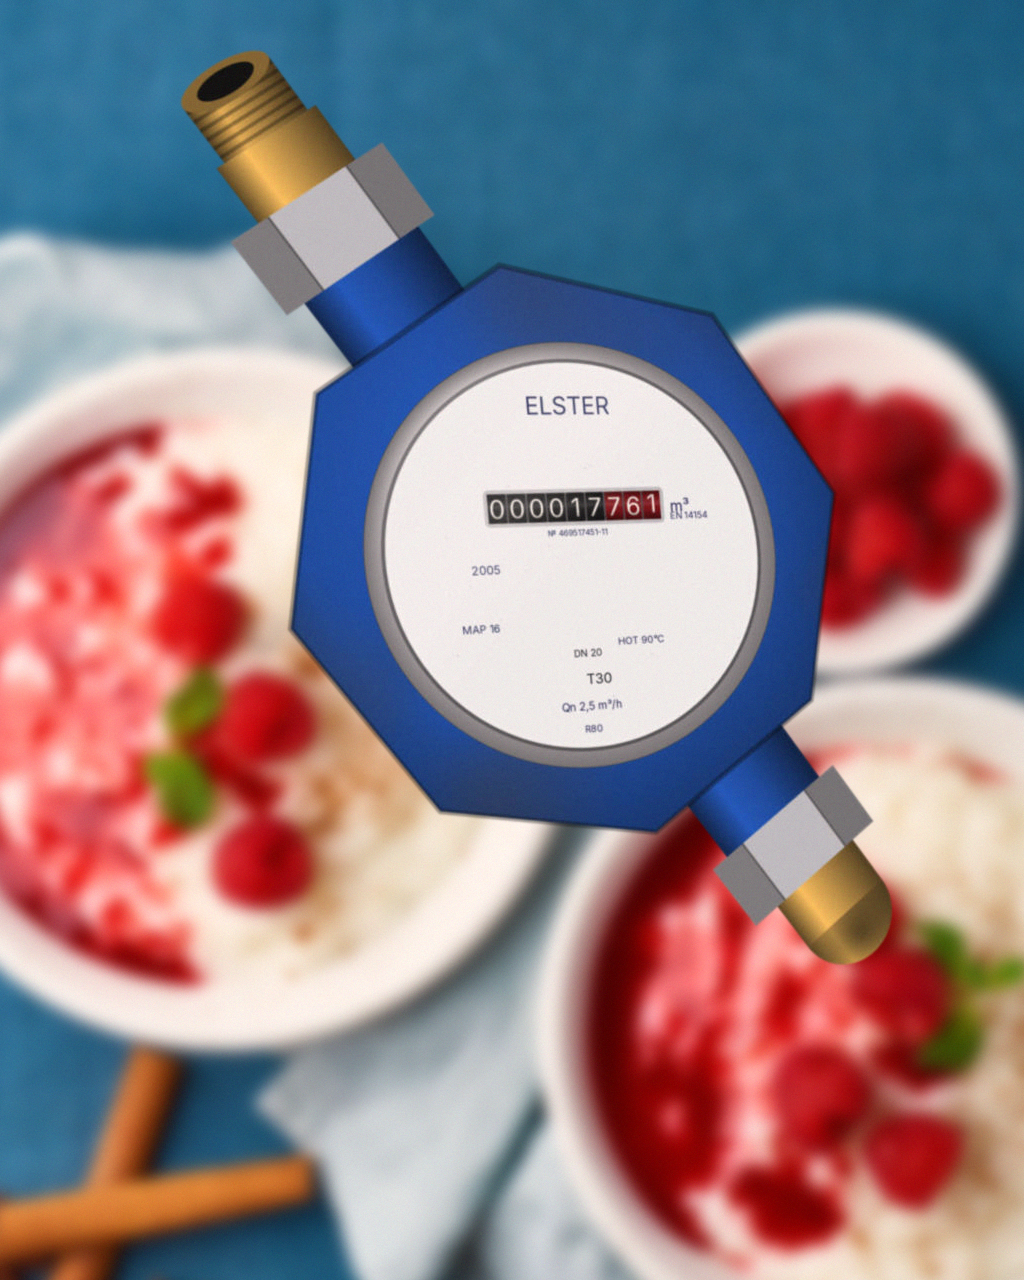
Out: 17.761m³
